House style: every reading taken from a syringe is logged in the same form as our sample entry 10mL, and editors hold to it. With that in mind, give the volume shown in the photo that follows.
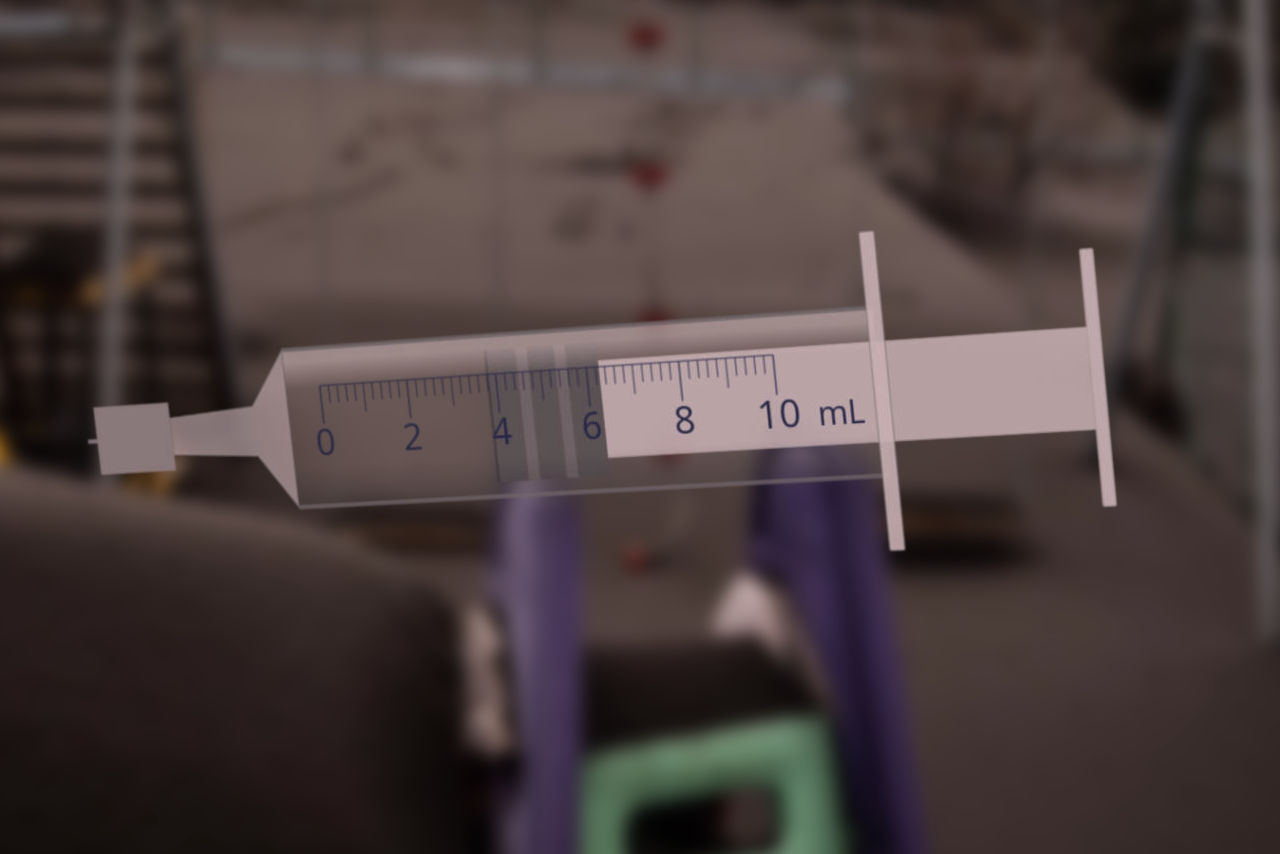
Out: 3.8mL
